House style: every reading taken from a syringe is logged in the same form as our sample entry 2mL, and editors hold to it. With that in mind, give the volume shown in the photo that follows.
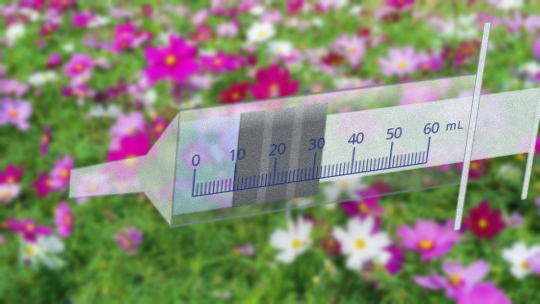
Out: 10mL
